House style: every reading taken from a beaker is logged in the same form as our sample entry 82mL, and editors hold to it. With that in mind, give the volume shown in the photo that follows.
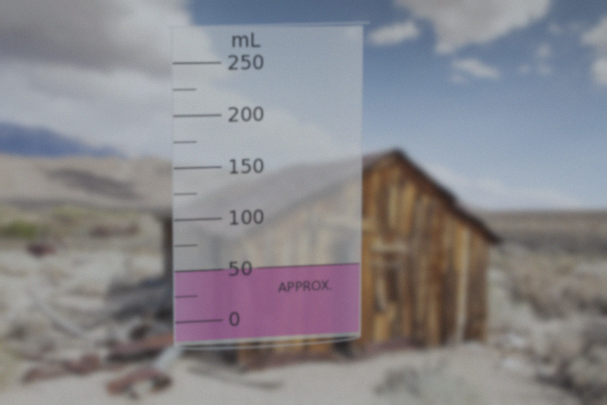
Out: 50mL
